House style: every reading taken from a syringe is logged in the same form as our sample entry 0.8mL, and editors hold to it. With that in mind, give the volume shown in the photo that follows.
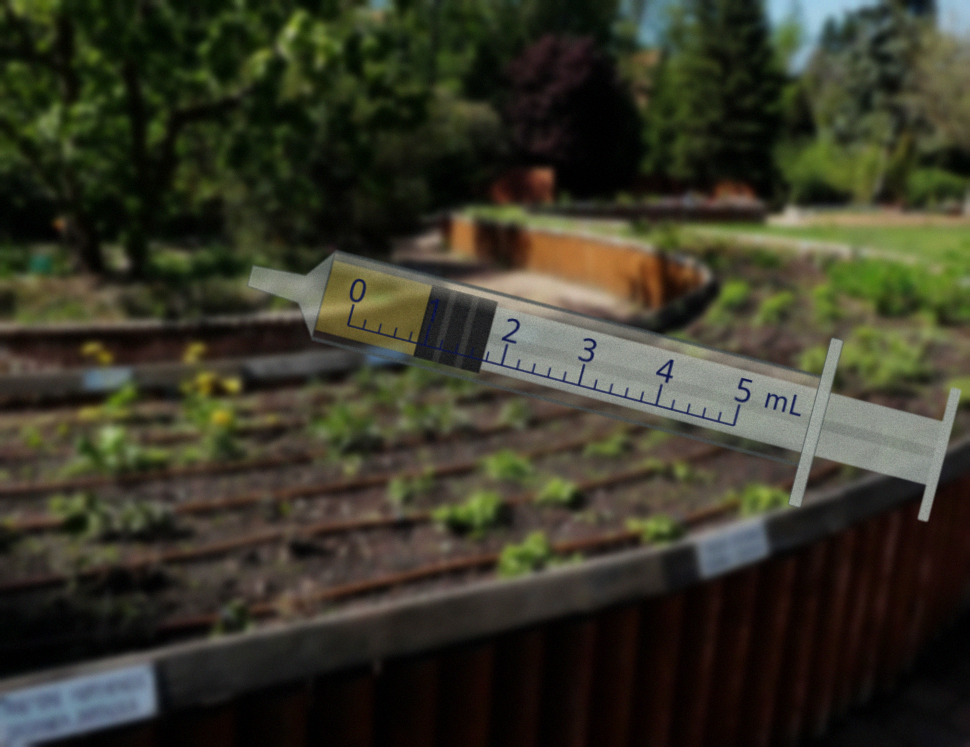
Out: 0.9mL
